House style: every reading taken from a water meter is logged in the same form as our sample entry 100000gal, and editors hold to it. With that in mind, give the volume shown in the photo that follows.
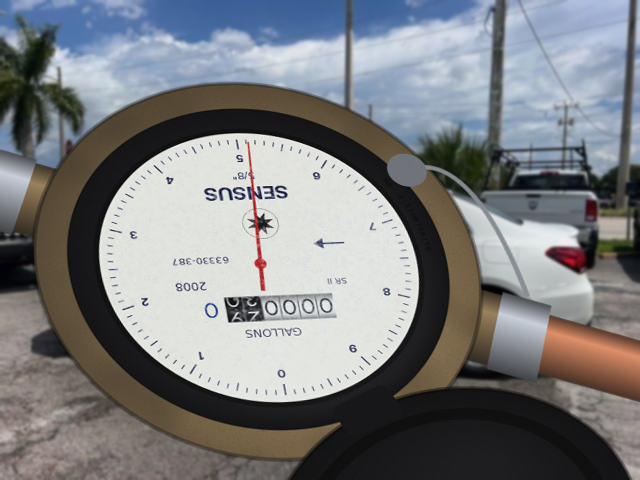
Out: 295.1gal
